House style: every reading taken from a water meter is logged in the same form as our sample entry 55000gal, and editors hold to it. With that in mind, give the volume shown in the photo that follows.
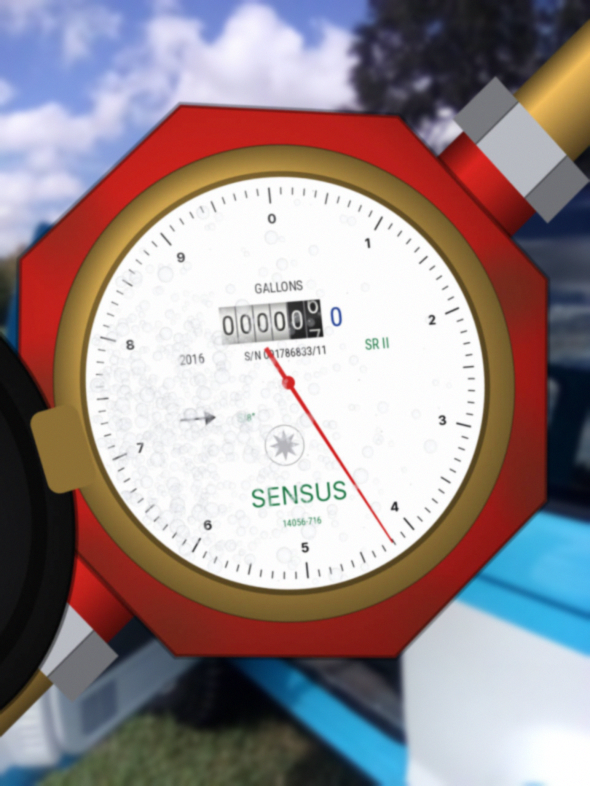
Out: 64.2gal
